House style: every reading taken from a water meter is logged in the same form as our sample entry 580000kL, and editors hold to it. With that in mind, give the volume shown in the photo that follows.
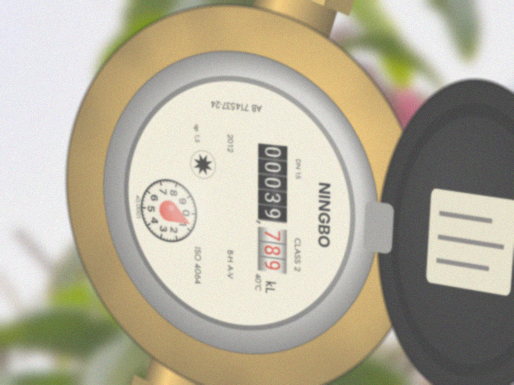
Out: 39.7890kL
